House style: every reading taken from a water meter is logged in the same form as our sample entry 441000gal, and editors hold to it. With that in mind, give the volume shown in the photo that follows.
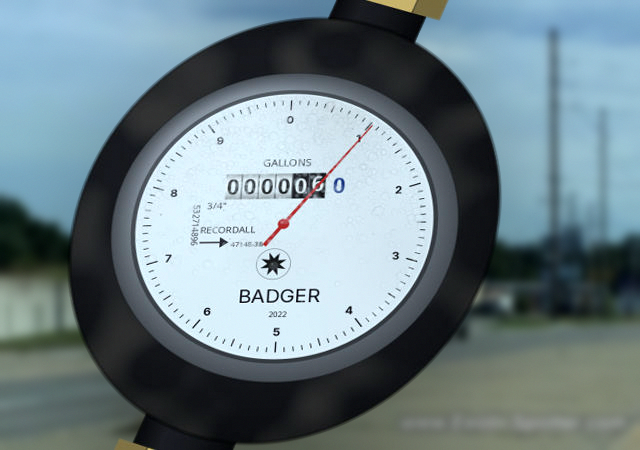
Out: 61.0gal
